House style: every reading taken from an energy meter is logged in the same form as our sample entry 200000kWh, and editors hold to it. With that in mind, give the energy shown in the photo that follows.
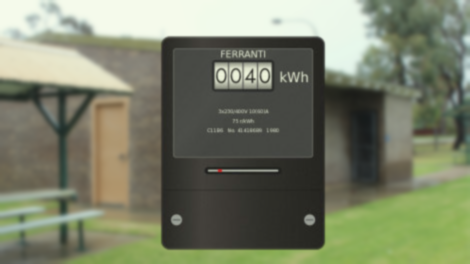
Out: 40kWh
